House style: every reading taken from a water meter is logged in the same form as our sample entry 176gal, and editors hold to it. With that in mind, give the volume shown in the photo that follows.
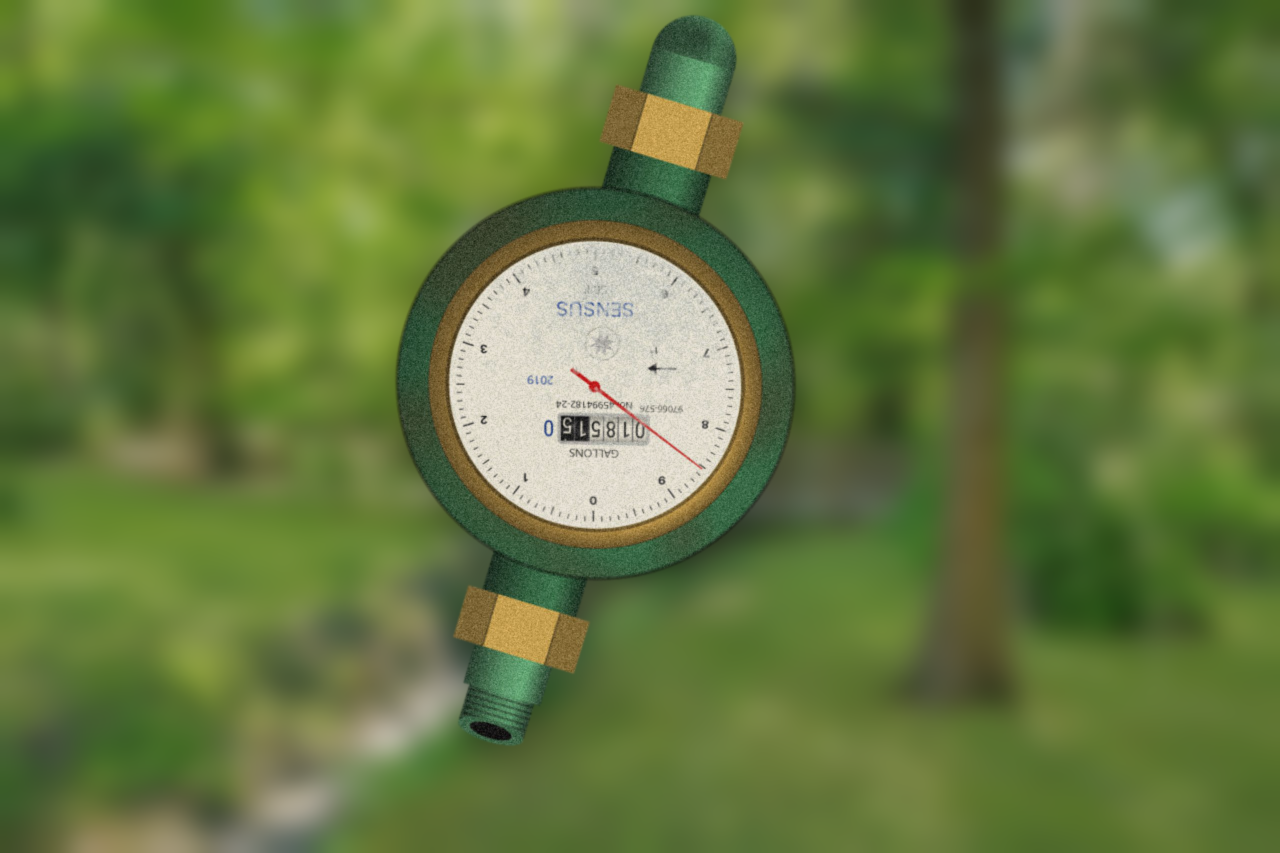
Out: 185148.5gal
